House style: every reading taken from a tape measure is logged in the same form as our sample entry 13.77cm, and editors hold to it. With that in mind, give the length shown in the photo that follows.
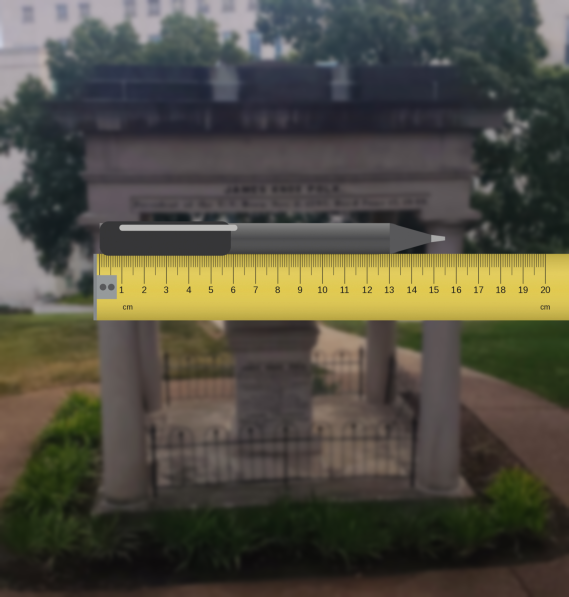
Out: 15.5cm
